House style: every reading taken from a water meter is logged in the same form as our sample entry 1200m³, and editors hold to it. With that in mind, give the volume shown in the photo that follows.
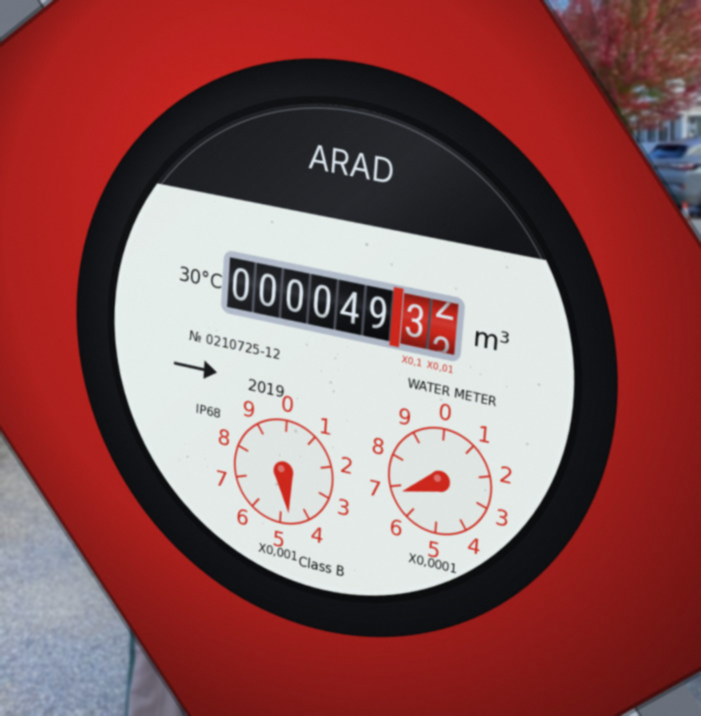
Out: 49.3246m³
